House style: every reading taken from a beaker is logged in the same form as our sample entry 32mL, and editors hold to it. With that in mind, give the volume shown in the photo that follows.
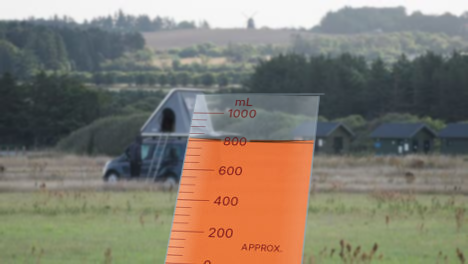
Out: 800mL
